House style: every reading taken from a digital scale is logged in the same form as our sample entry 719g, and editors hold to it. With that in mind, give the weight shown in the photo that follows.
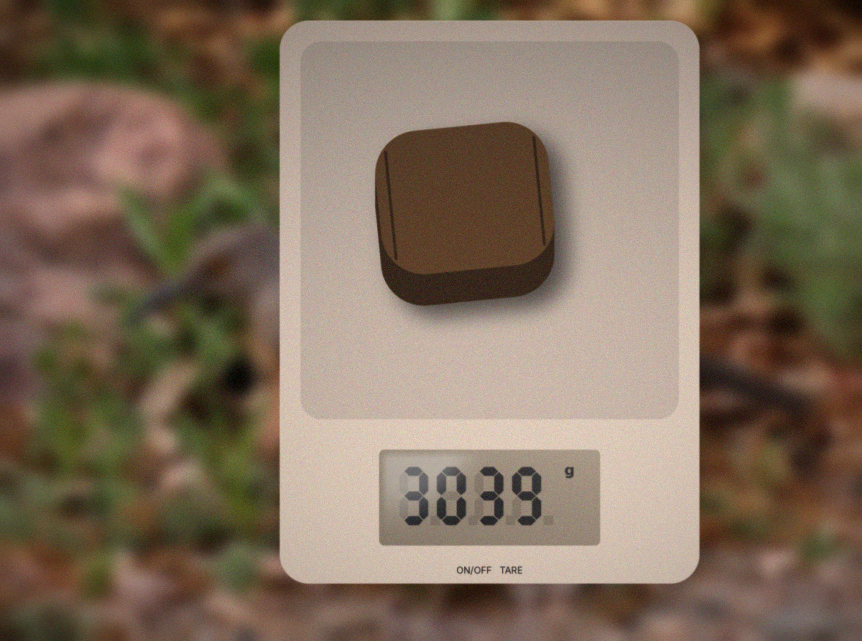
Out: 3039g
